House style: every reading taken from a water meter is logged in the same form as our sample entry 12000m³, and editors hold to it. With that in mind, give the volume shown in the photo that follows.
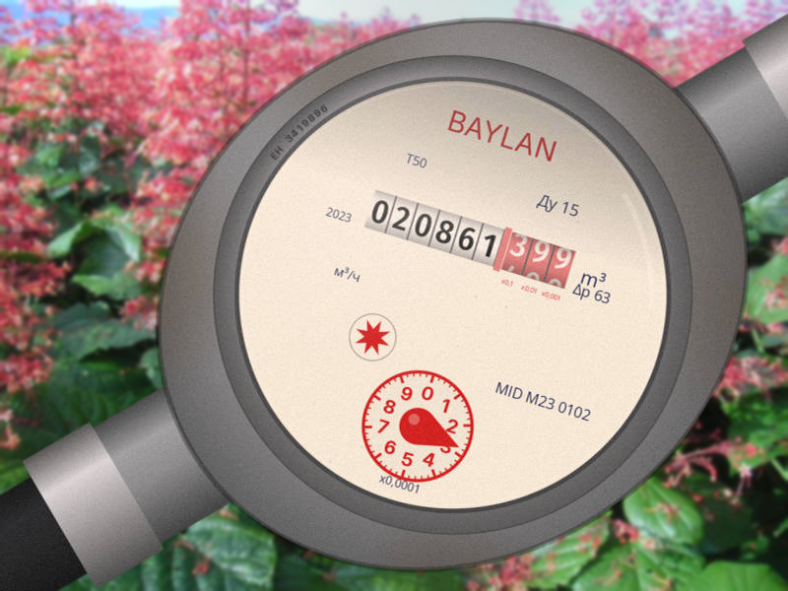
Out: 20861.3992m³
